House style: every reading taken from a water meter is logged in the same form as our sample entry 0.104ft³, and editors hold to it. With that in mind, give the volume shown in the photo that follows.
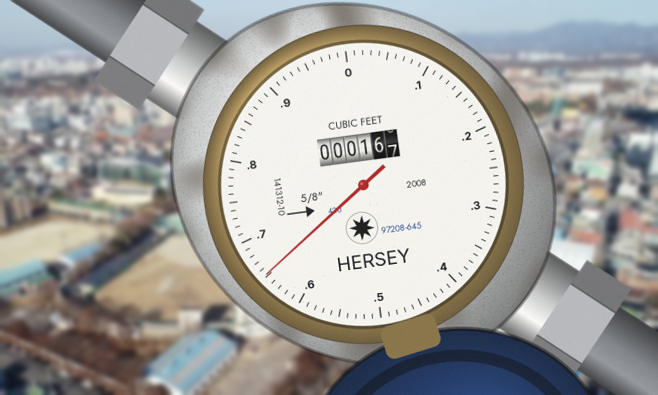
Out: 166.65ft³
